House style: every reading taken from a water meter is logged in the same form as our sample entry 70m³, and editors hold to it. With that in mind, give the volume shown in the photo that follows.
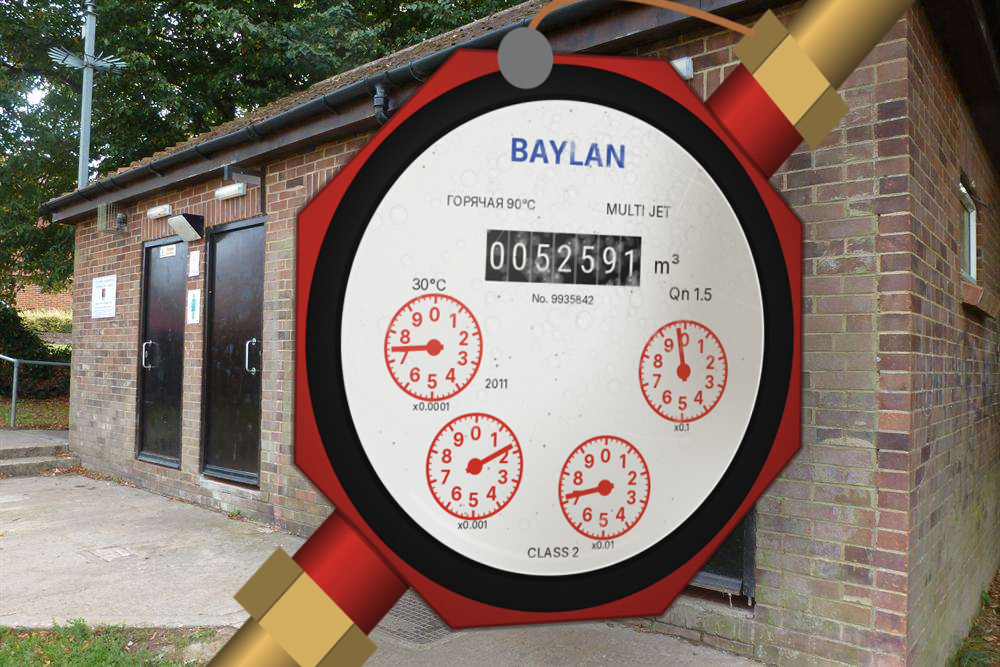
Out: 52590.9717m³
